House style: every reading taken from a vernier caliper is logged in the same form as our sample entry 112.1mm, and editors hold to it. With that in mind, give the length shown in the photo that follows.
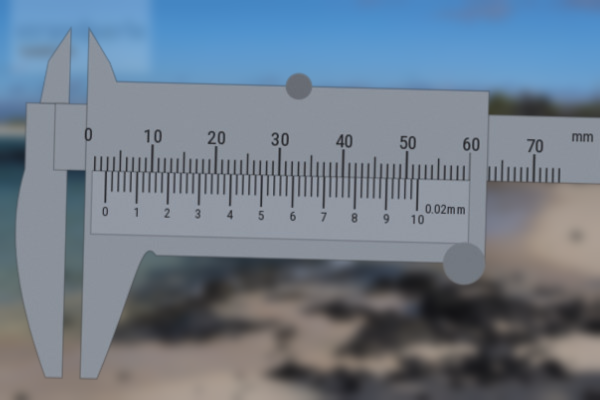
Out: 2.8mm
